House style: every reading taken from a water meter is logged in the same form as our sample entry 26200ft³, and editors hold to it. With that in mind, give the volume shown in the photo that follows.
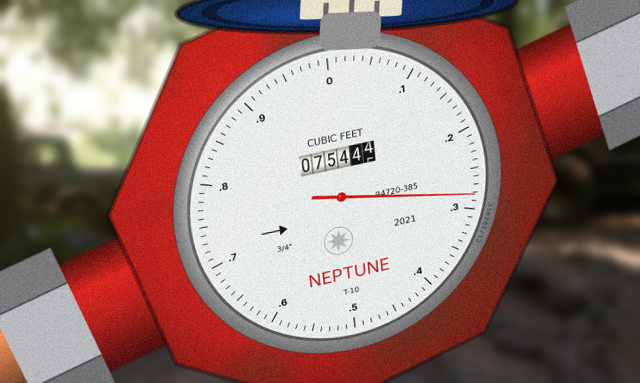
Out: 75444.28ft³
